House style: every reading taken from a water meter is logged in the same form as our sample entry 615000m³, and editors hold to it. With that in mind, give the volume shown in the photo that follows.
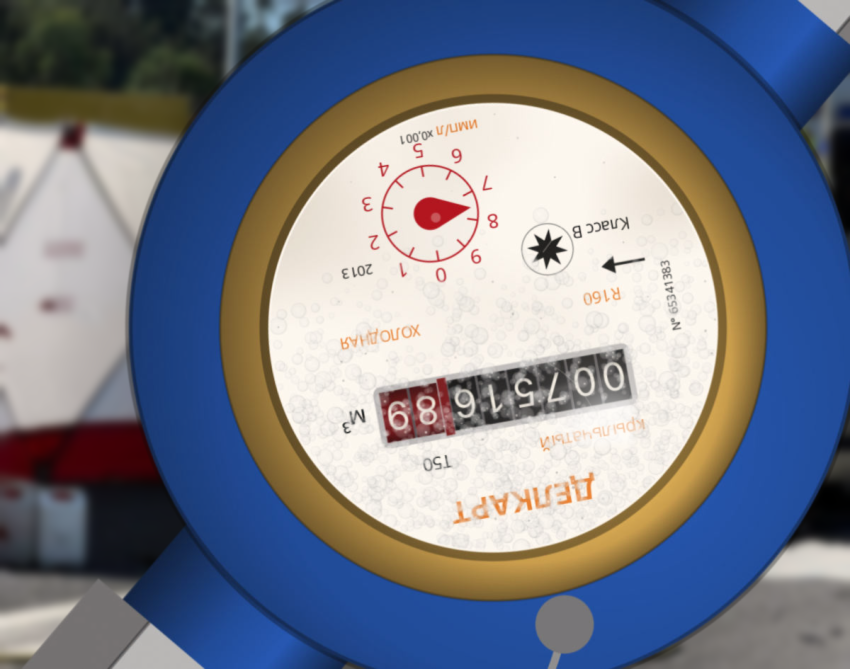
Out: 7516.897m³
